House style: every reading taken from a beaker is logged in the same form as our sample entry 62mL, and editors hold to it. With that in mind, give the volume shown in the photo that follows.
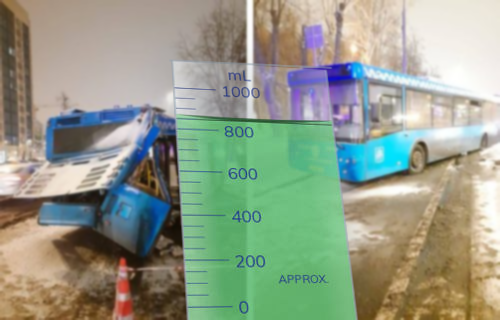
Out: 850mL
